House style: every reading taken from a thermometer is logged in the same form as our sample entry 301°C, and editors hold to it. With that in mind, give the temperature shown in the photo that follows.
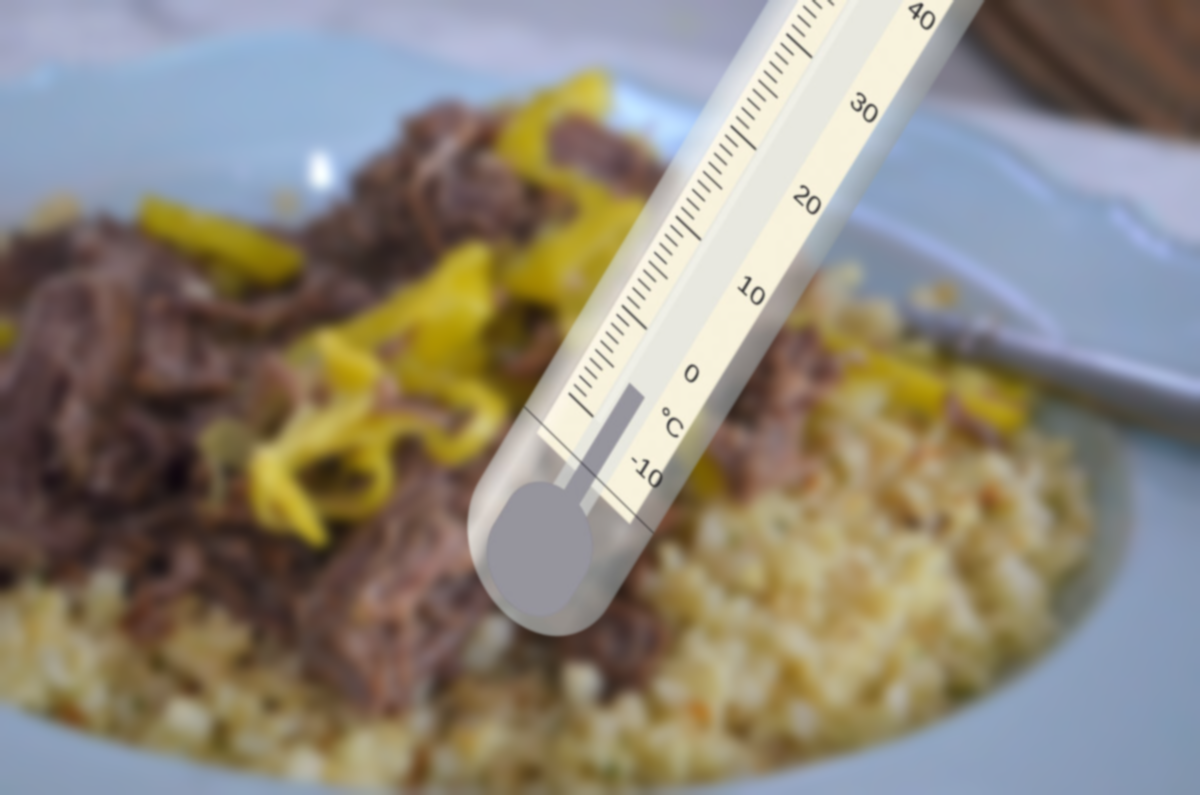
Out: -5°C
